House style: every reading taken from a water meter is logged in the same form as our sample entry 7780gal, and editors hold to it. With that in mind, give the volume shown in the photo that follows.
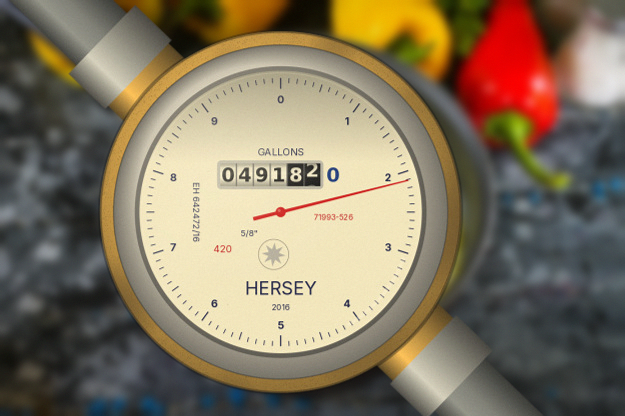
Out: 491822.1gal
